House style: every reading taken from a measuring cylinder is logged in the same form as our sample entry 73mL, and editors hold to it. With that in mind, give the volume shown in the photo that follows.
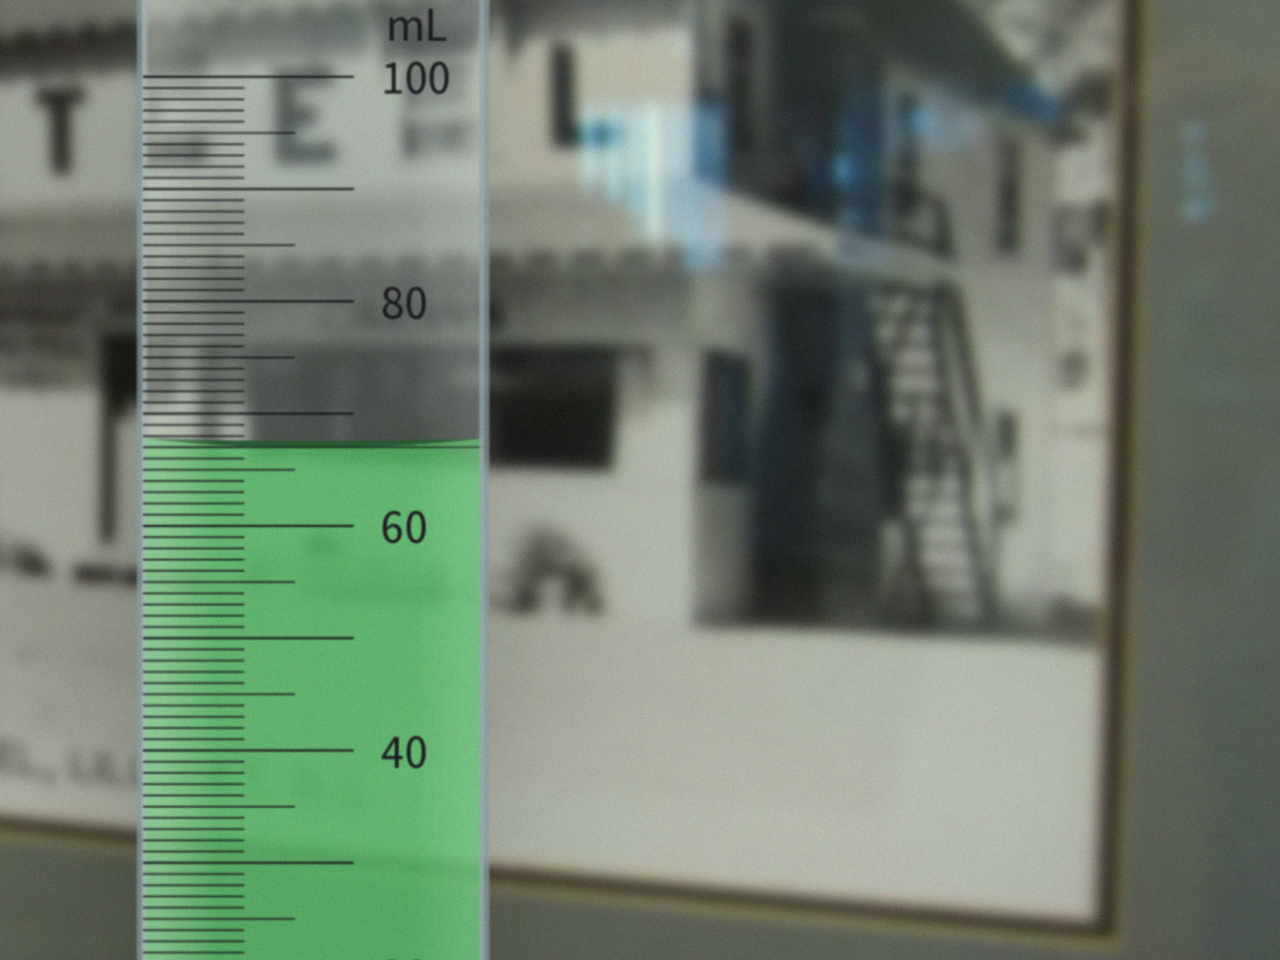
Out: 67mL
